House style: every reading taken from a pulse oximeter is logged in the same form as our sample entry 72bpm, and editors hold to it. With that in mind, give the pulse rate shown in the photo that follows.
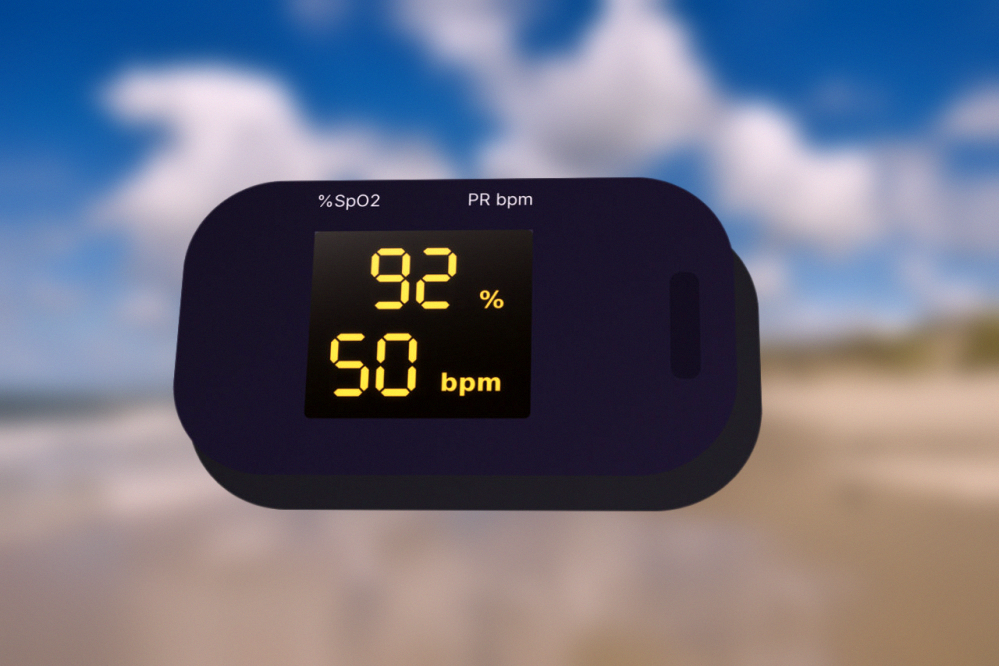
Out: 50bpm
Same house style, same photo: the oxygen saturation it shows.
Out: 92%
